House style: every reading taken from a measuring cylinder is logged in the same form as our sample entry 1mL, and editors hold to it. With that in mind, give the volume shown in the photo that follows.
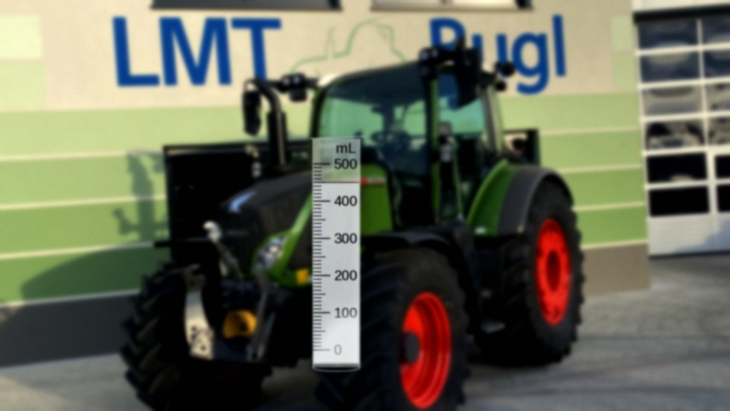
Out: 450mL
